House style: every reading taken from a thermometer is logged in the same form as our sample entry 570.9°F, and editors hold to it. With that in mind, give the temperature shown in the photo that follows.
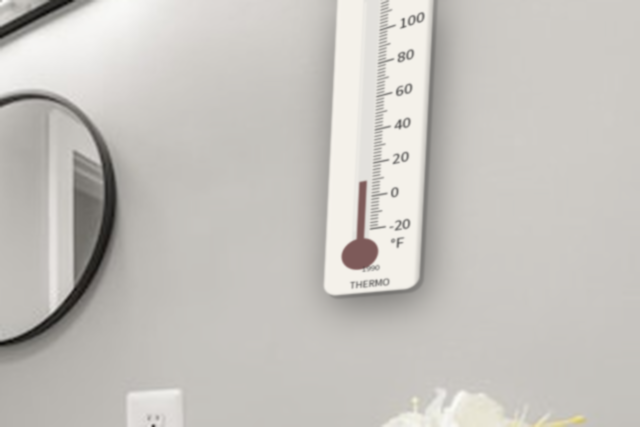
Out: 10°F
